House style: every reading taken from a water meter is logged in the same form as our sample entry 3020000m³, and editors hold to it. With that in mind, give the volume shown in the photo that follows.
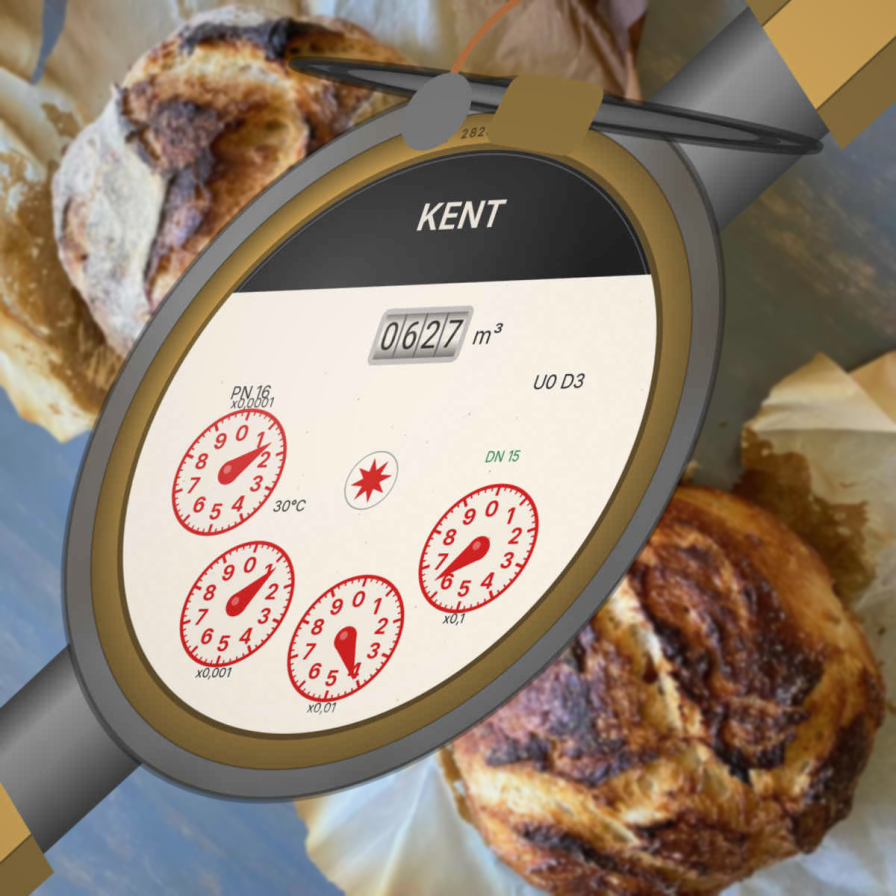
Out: 627.6411m³
